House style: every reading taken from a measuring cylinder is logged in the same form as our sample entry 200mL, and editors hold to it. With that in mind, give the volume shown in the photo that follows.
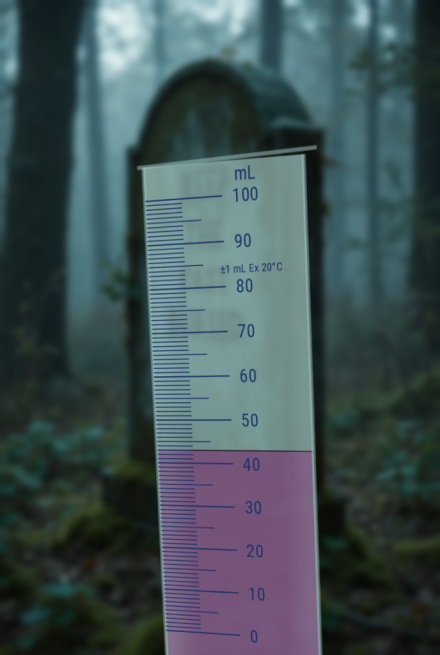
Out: 43mL
